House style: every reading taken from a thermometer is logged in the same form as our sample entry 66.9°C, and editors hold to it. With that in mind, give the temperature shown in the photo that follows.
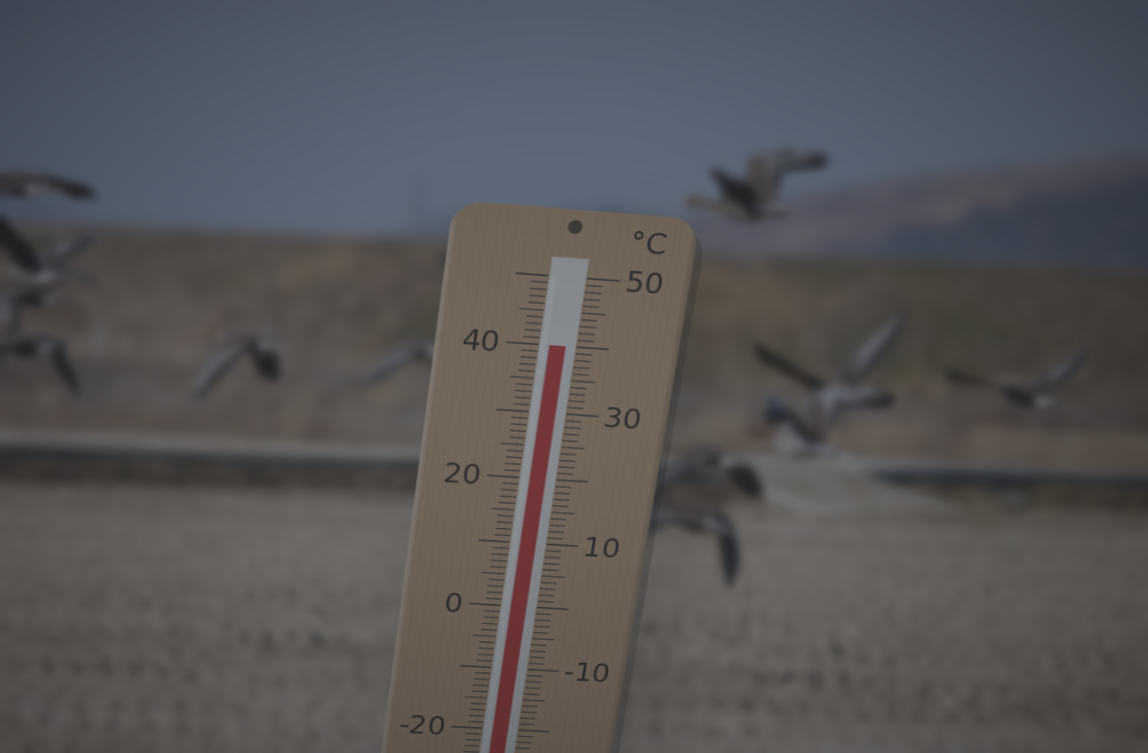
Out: 40°C
